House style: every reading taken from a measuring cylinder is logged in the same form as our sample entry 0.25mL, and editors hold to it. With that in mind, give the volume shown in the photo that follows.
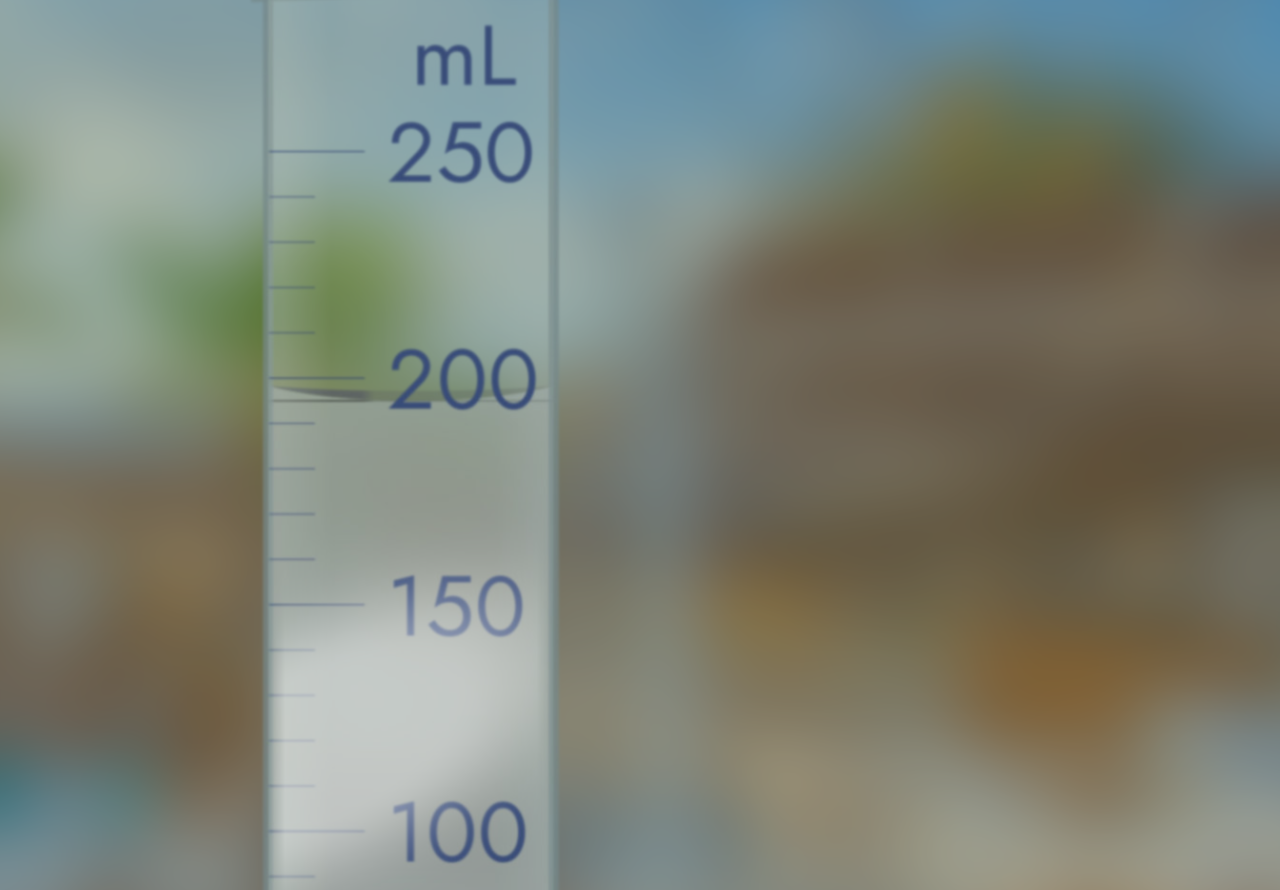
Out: 195mL
